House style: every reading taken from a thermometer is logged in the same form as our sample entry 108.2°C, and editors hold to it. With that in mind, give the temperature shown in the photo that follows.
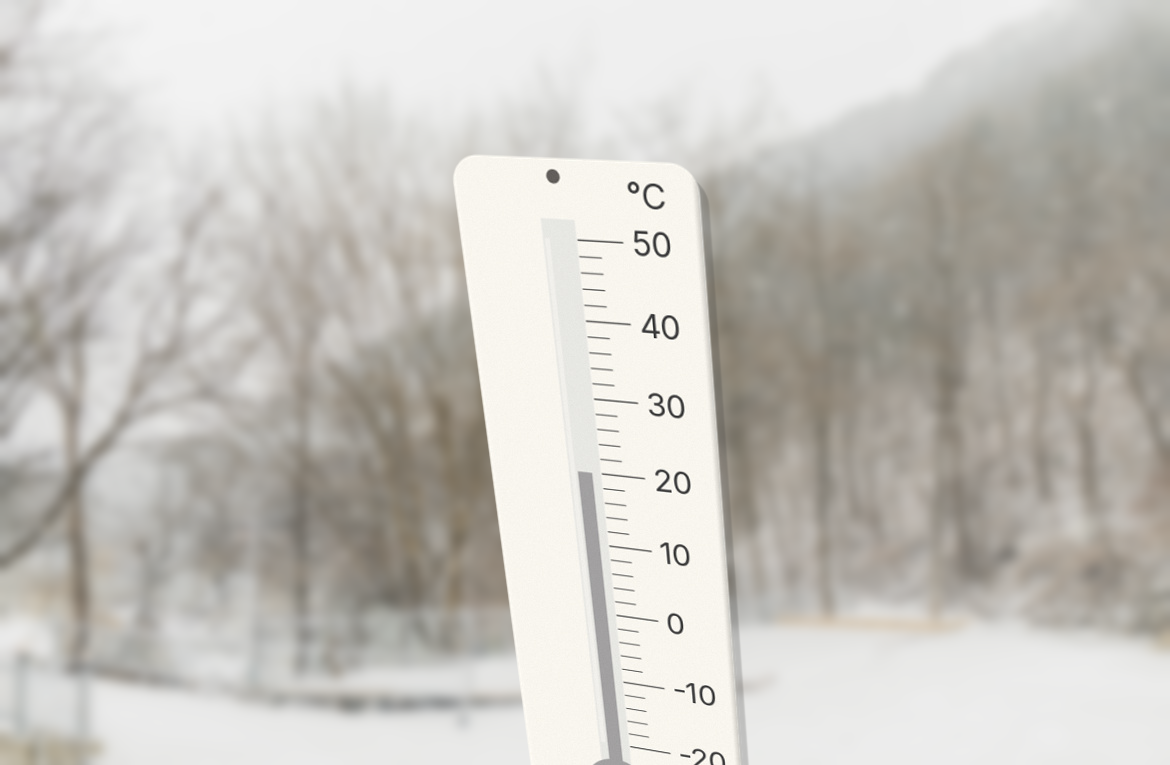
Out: 20°C
